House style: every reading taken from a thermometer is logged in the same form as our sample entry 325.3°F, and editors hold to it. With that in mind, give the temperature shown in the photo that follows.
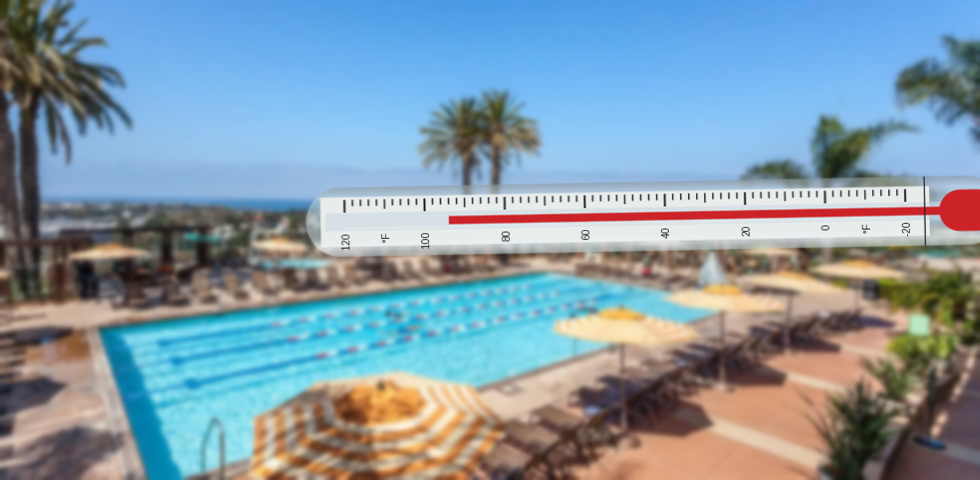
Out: 94°F
